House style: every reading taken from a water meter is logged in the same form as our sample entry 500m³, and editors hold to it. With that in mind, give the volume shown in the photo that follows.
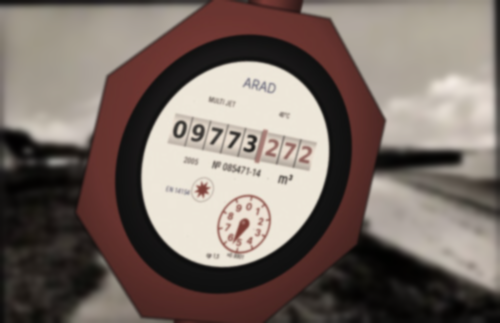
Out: 9773.2725m³
